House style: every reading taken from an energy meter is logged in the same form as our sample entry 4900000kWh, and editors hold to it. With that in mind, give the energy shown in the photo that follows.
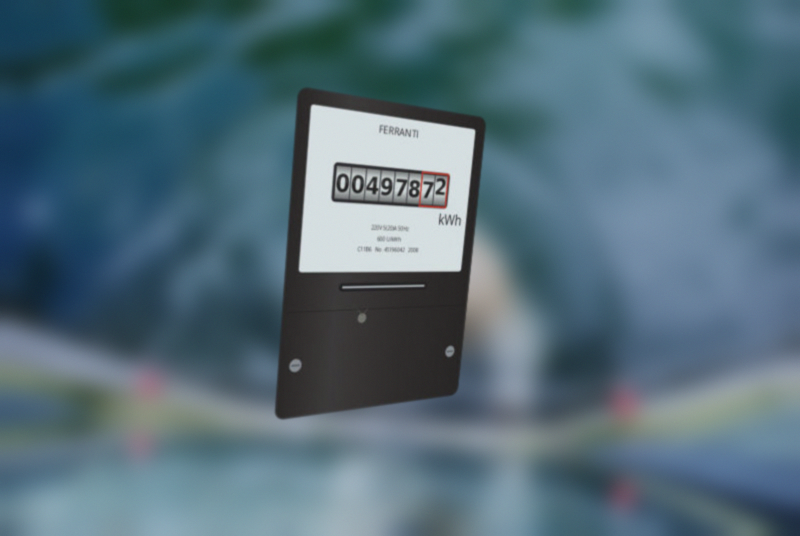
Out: 4978.72kWh
